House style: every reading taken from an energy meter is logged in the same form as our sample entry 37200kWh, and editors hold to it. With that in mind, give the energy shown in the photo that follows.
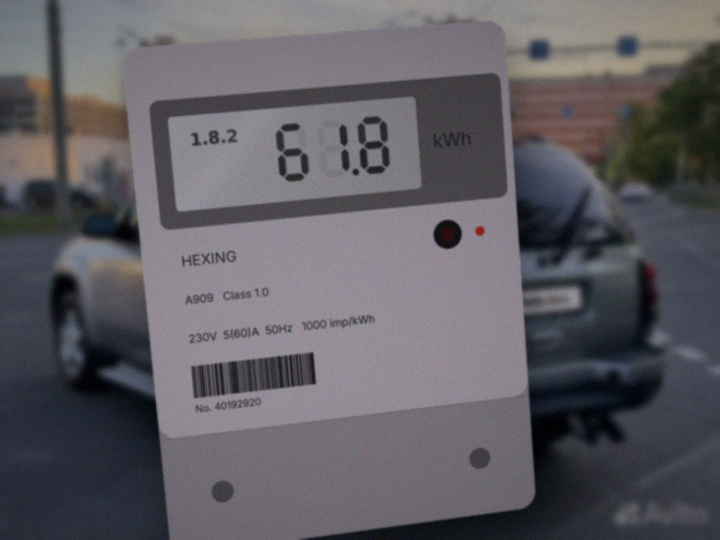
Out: 61.8kWh
